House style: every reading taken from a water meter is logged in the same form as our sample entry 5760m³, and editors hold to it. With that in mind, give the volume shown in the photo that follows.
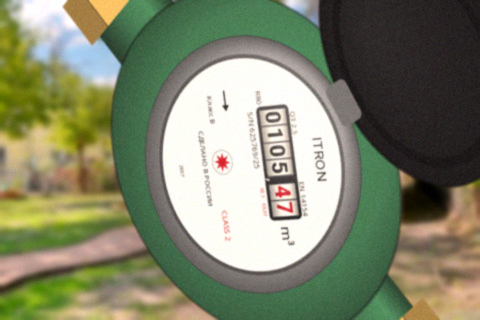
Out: 105.47m³
